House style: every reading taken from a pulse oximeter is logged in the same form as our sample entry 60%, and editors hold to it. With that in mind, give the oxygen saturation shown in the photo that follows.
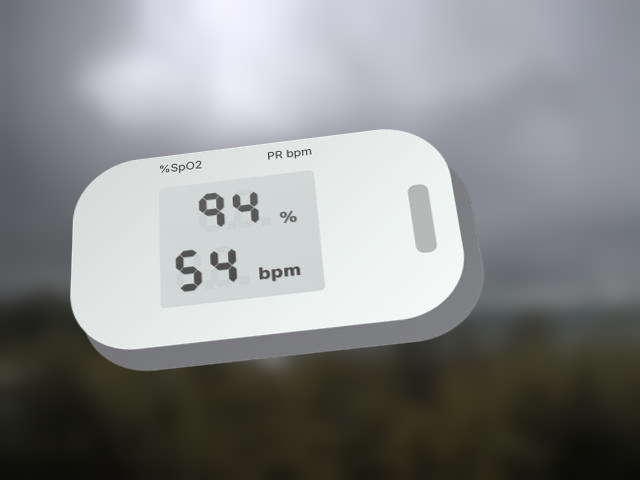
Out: 94%
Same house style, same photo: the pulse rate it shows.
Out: 54bpm
